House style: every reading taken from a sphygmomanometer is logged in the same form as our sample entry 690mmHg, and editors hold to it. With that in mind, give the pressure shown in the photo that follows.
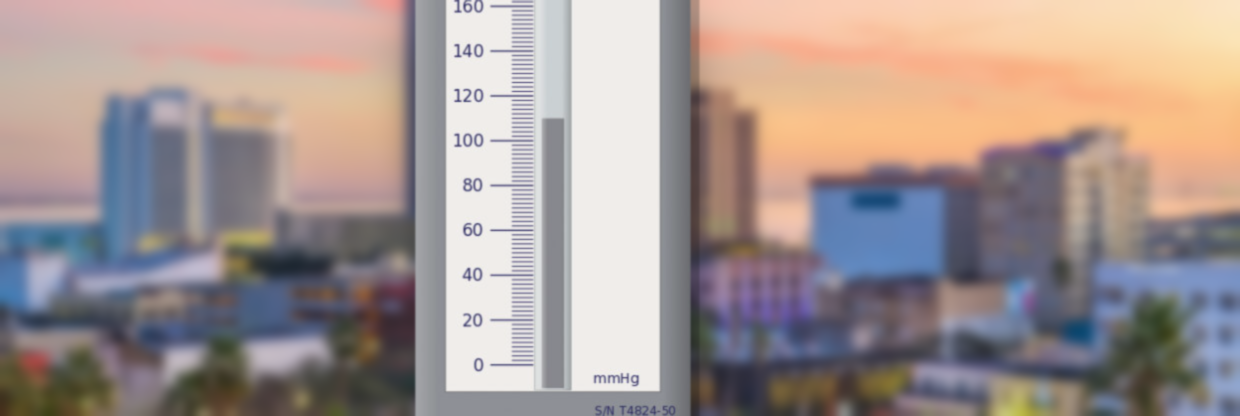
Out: 110mmHg
